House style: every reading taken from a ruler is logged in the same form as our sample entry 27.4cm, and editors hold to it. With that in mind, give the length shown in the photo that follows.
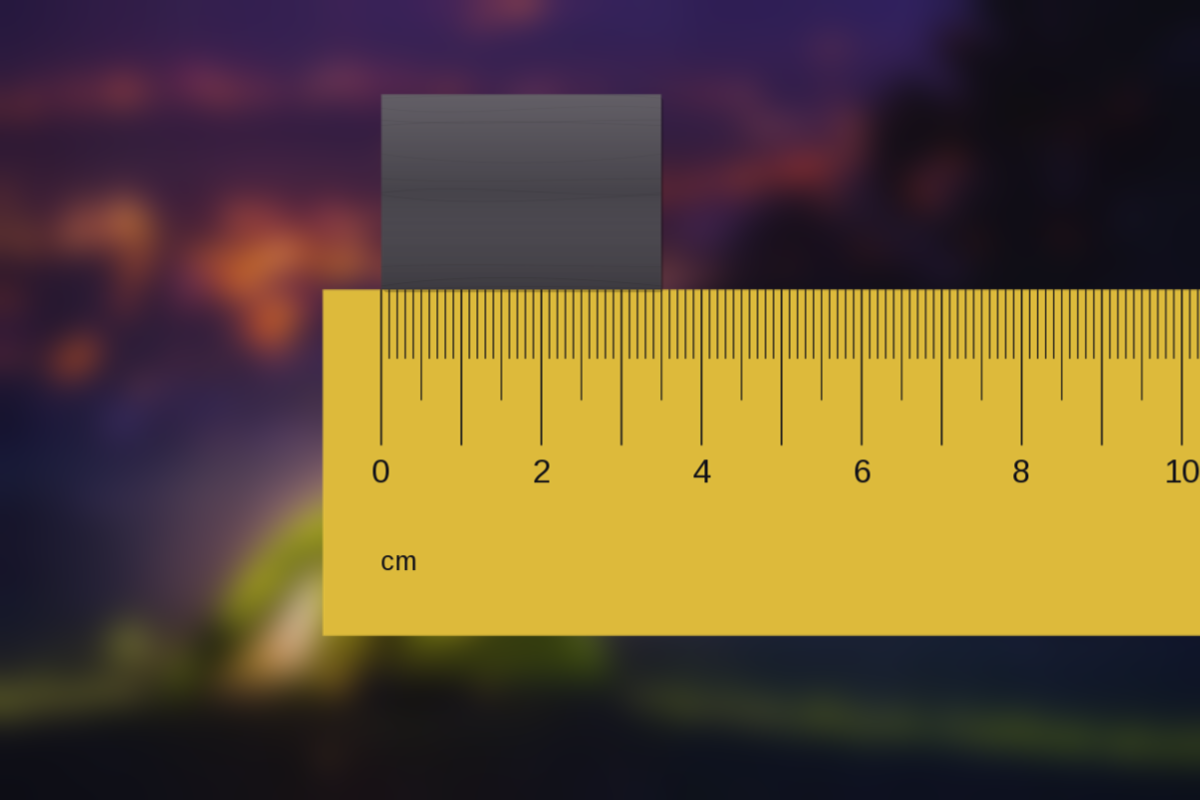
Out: 3.5cm
